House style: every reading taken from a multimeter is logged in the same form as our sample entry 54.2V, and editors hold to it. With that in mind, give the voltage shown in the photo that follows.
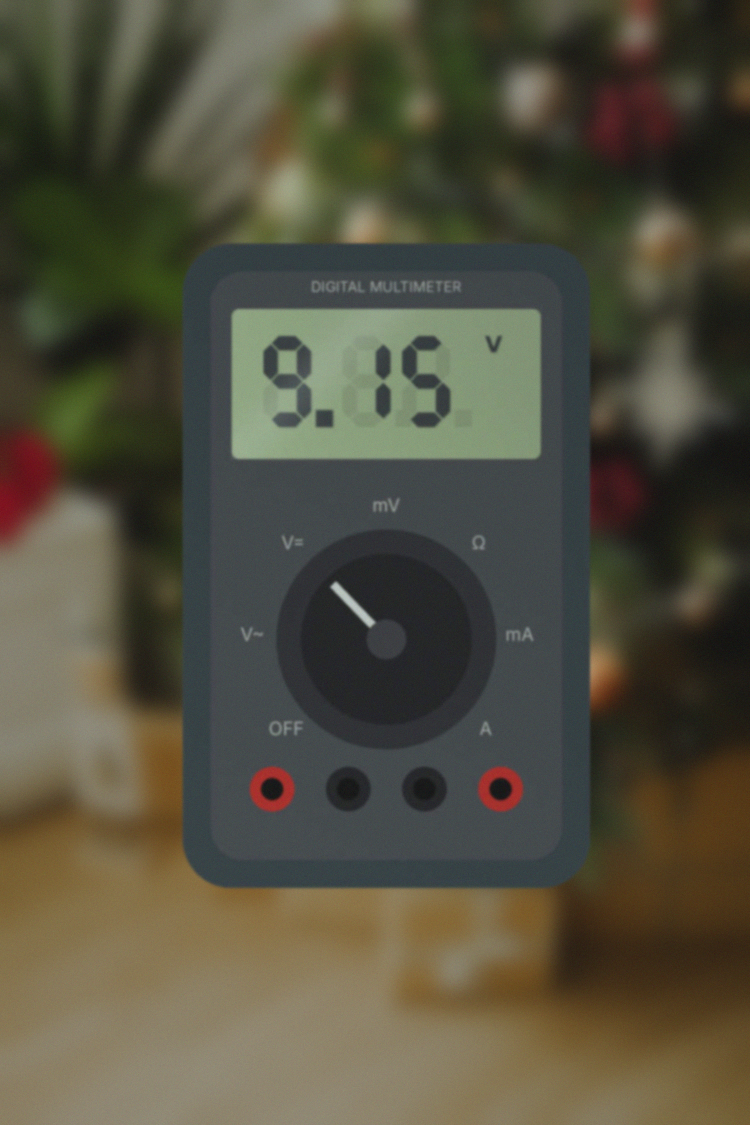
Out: 9.15V
